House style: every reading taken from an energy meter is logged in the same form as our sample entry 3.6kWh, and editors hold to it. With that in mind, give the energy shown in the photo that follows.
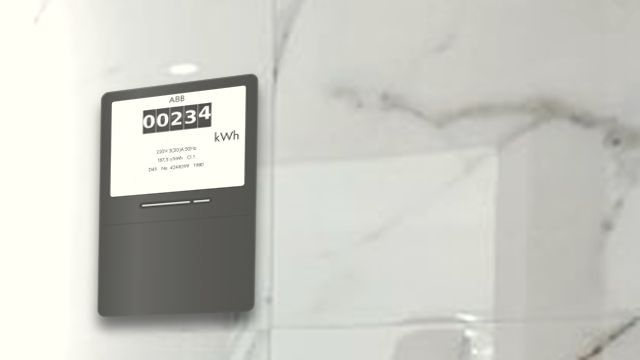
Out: 234kWh
